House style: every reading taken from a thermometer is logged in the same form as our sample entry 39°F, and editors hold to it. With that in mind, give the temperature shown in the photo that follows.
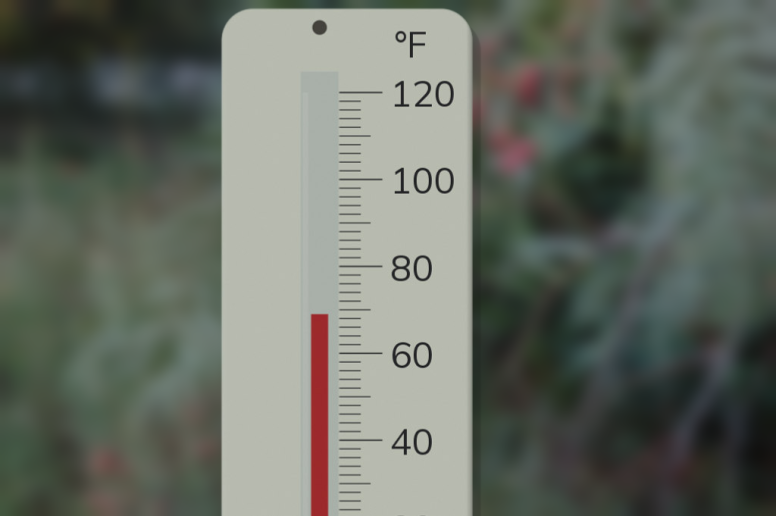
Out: 69°F
